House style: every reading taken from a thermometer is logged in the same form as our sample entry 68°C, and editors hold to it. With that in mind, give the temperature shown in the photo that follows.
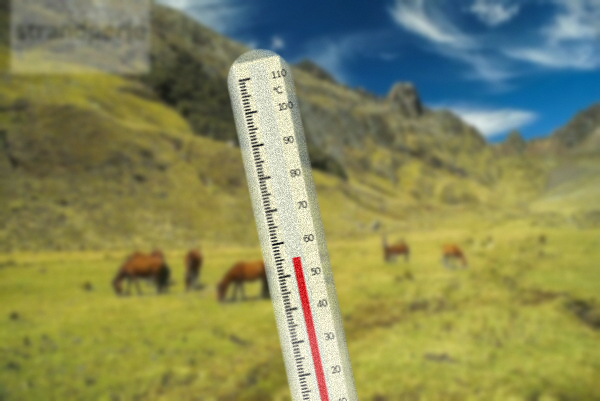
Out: 55°C
